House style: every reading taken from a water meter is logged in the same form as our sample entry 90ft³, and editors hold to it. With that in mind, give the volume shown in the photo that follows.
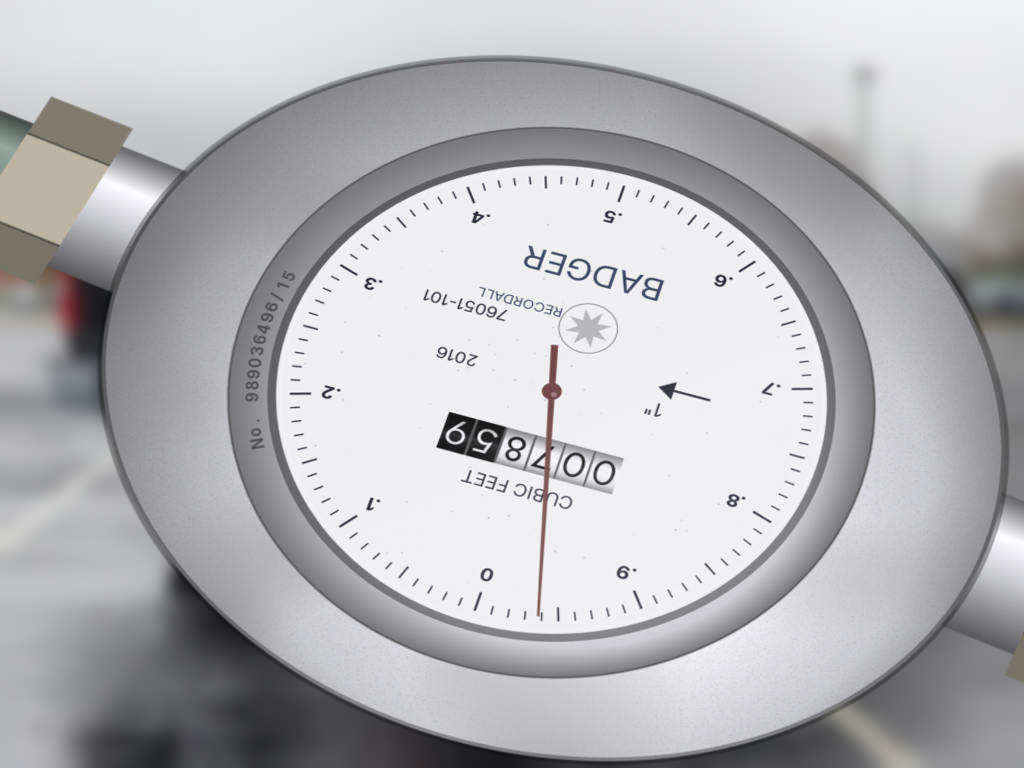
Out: 7858.96ft³
